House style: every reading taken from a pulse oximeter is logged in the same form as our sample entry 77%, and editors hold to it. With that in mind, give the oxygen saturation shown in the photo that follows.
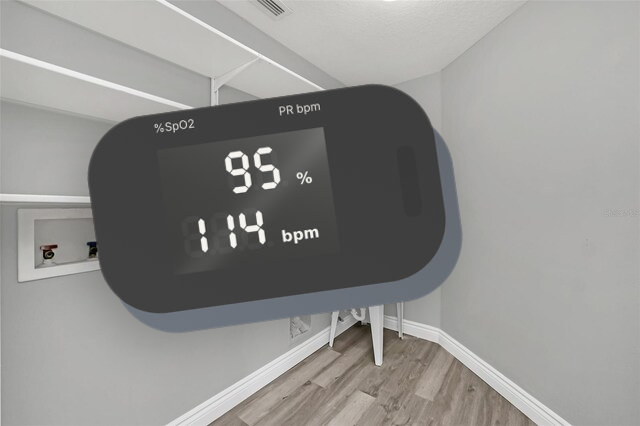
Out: 95%
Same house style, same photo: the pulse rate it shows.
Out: 114bpm
